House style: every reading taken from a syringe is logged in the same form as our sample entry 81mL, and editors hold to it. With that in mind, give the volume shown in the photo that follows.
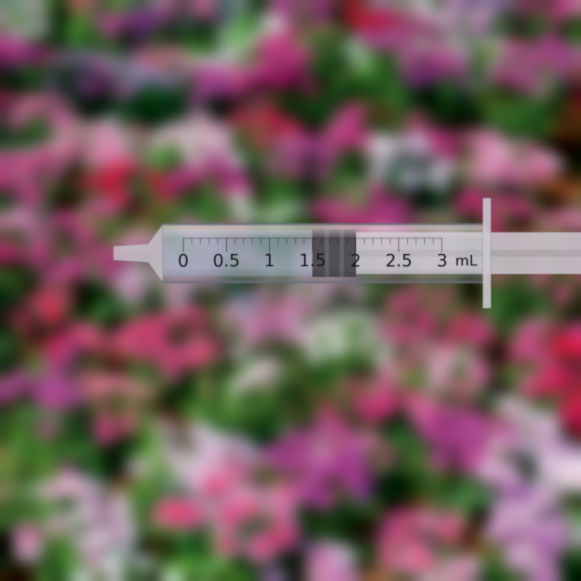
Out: 1.5mL
